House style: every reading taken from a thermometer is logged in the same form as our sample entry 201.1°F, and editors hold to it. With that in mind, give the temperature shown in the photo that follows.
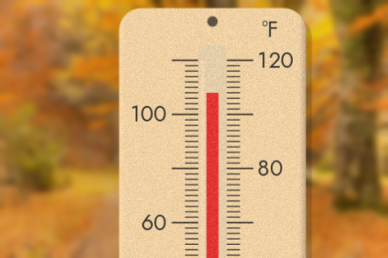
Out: 108°F
